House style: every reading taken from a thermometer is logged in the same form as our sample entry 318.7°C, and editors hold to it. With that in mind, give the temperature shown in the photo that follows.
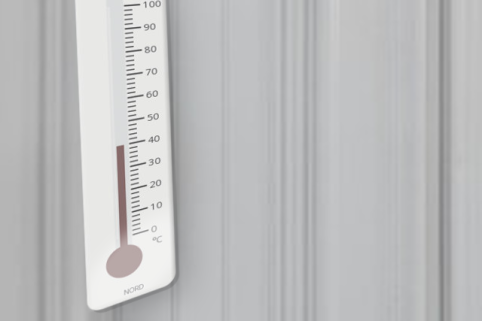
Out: 40°C
